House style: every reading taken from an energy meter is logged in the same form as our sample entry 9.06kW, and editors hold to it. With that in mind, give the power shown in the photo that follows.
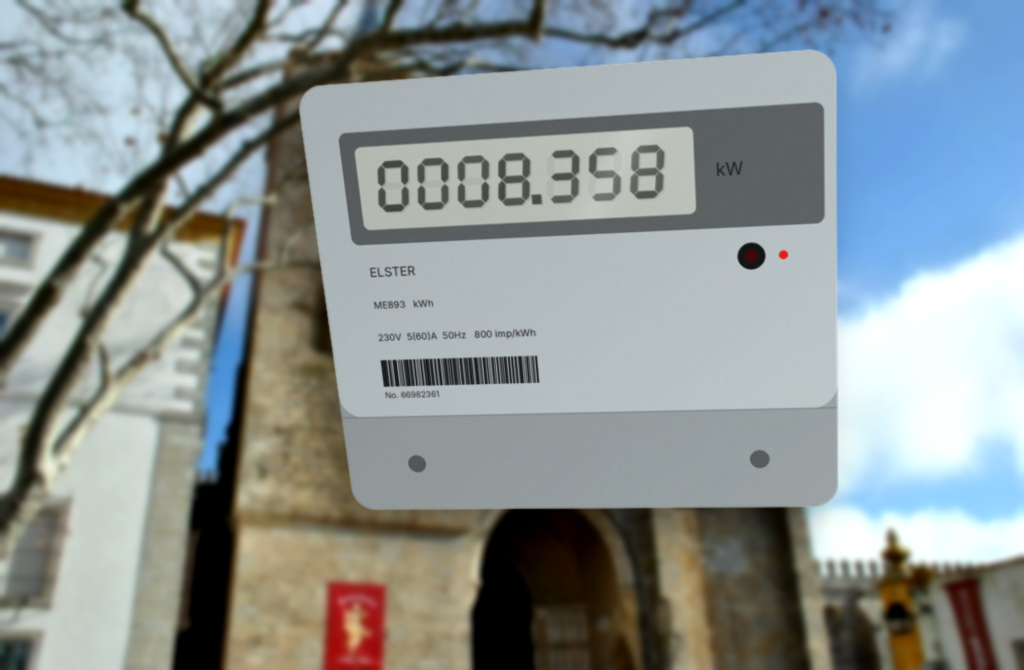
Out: 8.358kW
